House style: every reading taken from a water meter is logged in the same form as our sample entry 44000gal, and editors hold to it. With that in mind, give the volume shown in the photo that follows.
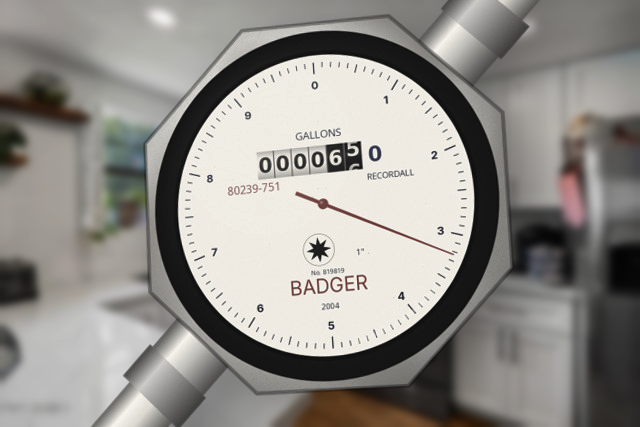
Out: 653.2gal
